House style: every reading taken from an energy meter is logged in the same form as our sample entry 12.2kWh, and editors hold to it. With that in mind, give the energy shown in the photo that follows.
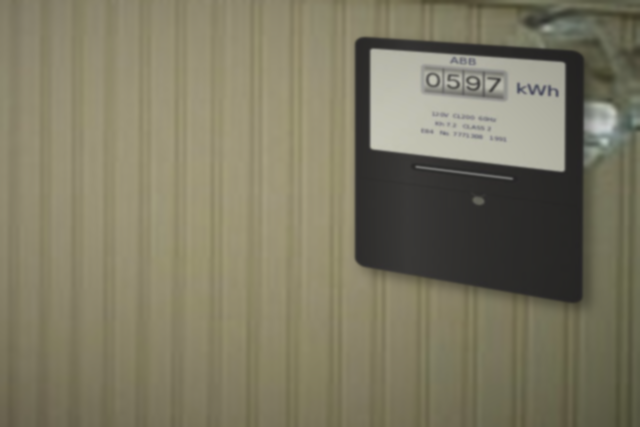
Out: 597kWh
